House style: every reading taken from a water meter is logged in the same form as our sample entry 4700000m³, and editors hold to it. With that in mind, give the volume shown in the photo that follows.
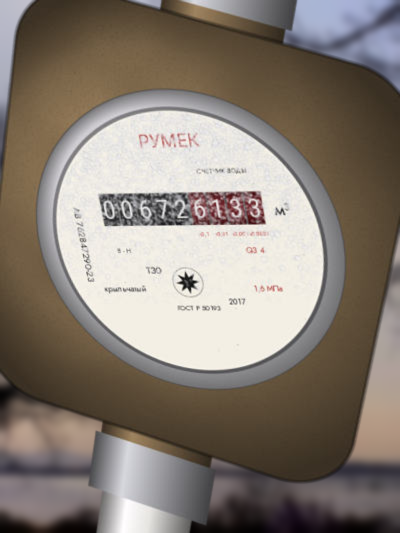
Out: 672.6133m³
